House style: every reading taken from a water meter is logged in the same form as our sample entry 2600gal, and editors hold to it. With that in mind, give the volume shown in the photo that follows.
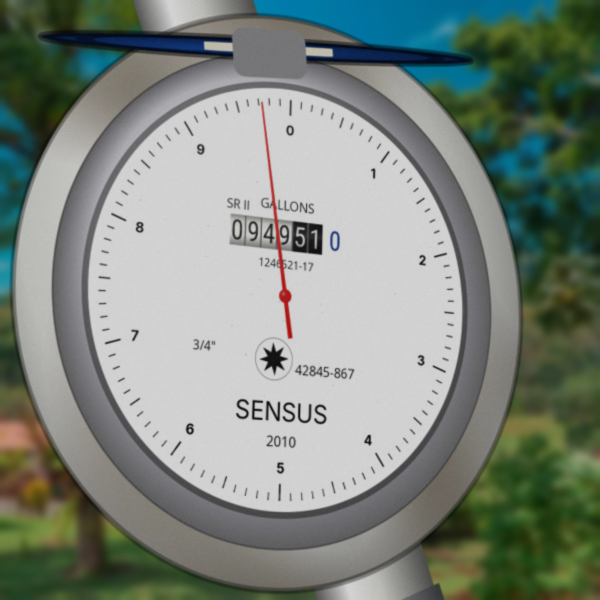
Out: 949509.7gal
